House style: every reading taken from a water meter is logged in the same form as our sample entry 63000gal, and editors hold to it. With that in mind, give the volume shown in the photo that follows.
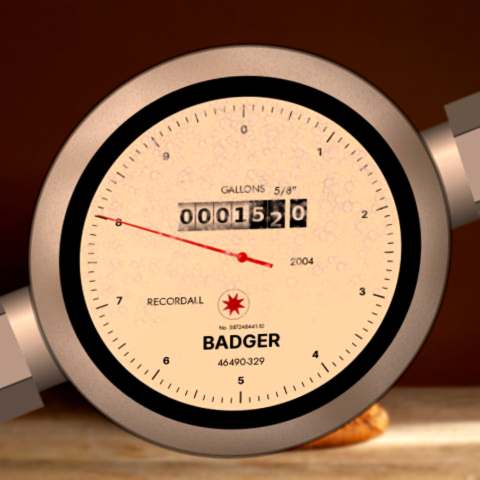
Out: 1518.0gal
